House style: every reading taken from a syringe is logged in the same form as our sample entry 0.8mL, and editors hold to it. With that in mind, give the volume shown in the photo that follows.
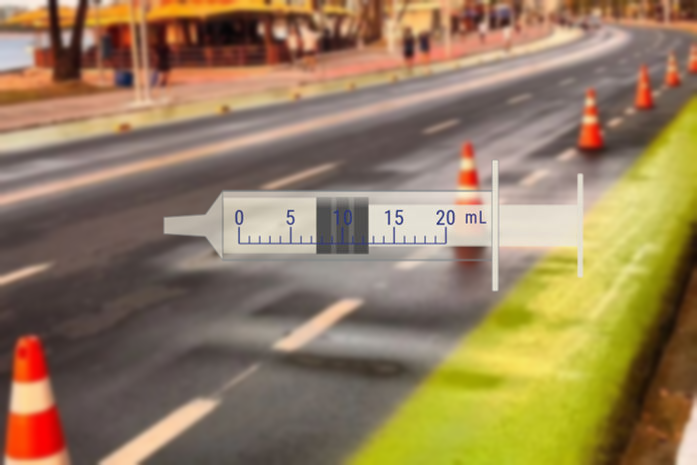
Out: 7.5mL
